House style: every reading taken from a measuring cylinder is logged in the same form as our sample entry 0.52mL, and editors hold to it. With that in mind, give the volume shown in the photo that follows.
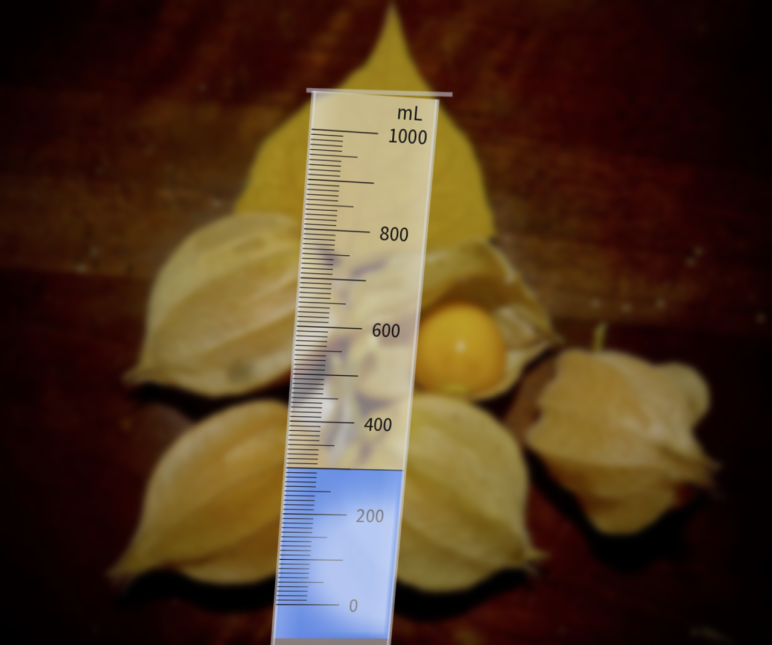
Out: 300mL
